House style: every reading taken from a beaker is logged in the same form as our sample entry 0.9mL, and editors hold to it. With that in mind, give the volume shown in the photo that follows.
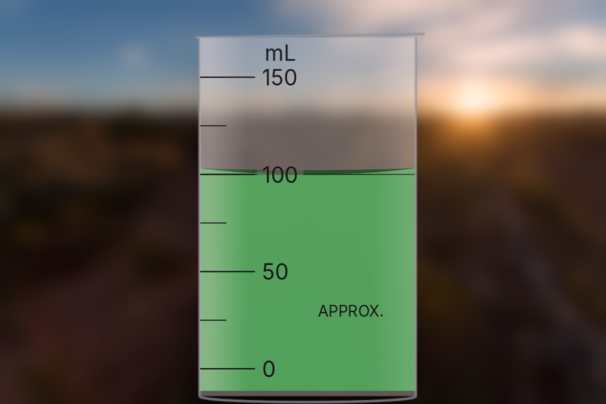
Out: 100mL
